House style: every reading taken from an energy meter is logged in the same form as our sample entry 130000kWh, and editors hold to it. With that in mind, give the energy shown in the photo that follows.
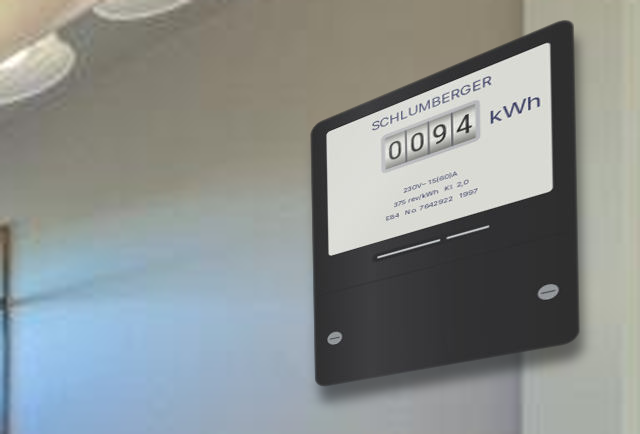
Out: 94kWh
